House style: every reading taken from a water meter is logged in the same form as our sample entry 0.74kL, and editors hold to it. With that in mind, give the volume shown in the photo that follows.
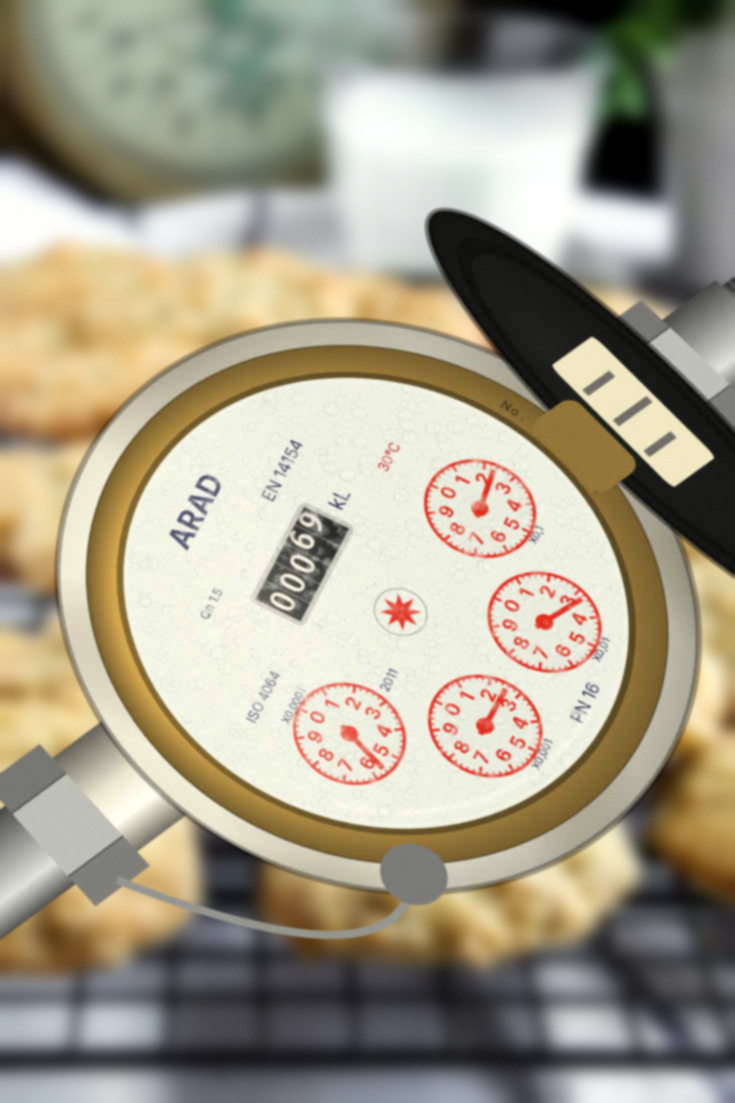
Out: 69.2325kL
